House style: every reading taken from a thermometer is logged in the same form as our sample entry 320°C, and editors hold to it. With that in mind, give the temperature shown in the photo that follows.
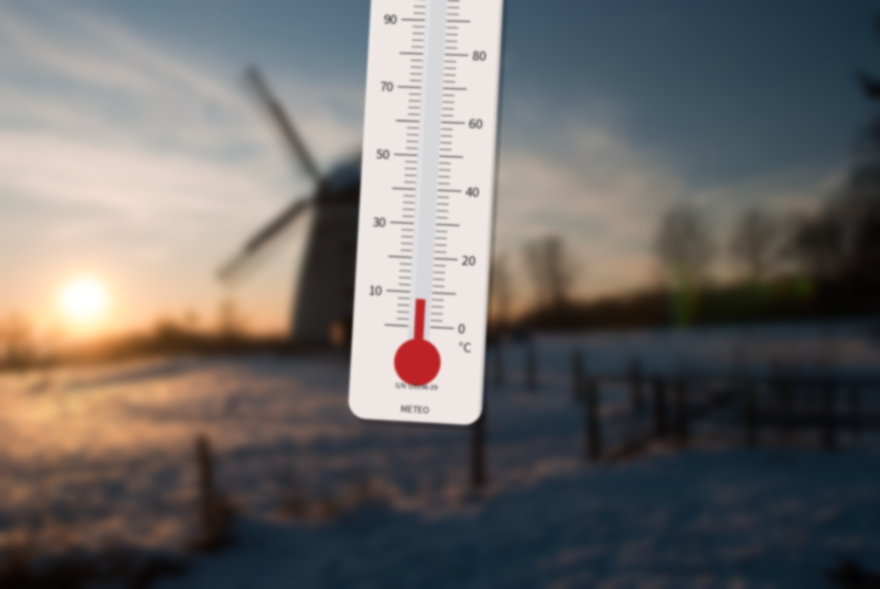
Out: 8°C
